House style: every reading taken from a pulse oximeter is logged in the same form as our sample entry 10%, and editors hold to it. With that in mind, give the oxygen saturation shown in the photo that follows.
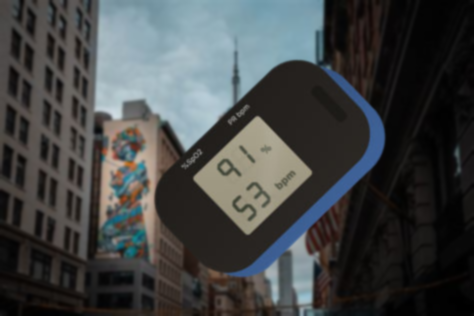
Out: 91%
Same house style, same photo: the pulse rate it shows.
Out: 53bpm
